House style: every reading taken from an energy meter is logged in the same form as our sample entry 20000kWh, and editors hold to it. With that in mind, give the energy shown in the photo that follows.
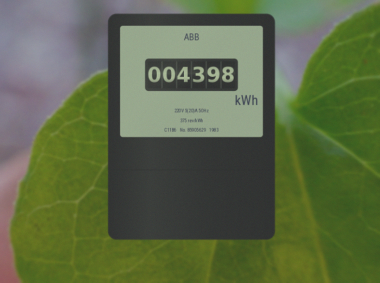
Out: 4398kWh
